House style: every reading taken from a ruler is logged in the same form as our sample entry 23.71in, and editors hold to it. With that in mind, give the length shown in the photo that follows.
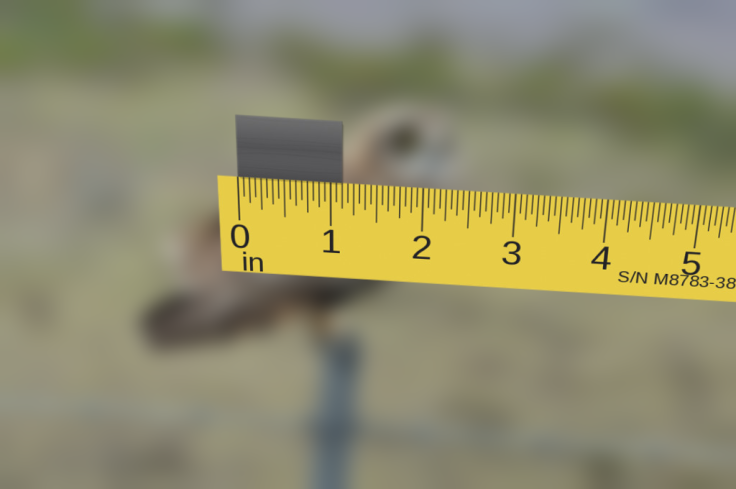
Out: 1.125in
